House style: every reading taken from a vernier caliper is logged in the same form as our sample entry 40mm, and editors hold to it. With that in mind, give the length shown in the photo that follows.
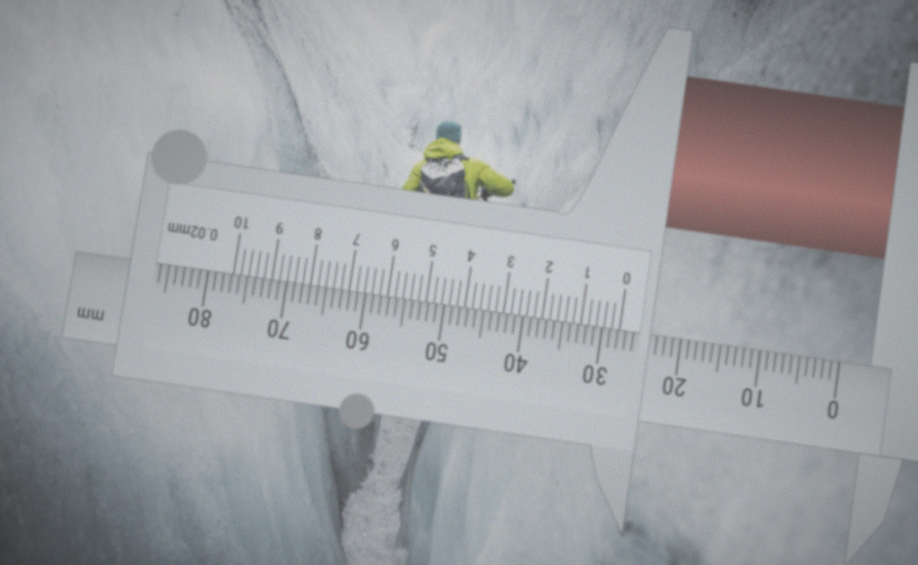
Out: 27.8mm
